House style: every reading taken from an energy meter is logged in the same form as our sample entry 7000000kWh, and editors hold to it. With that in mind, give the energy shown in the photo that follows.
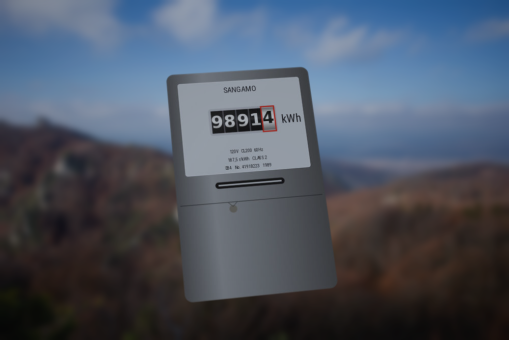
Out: 9891.4kWh
